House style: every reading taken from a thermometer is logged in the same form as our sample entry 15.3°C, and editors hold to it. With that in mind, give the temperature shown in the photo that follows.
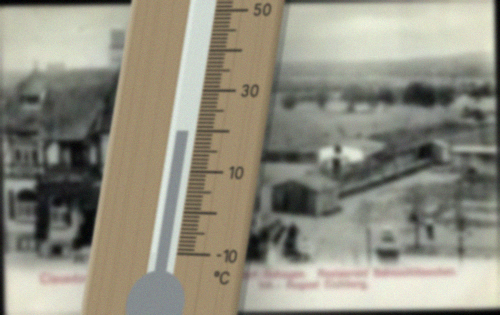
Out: 20°C
